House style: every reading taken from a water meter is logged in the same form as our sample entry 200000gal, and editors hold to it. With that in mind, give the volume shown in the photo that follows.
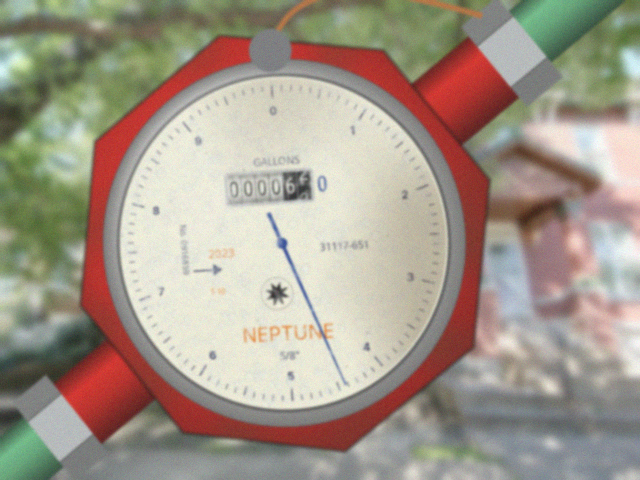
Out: 624.4gal
